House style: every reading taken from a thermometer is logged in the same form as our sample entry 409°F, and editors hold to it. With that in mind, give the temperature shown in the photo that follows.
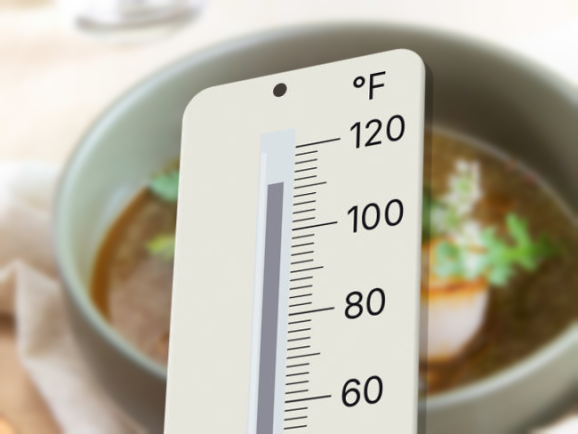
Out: 112°F
